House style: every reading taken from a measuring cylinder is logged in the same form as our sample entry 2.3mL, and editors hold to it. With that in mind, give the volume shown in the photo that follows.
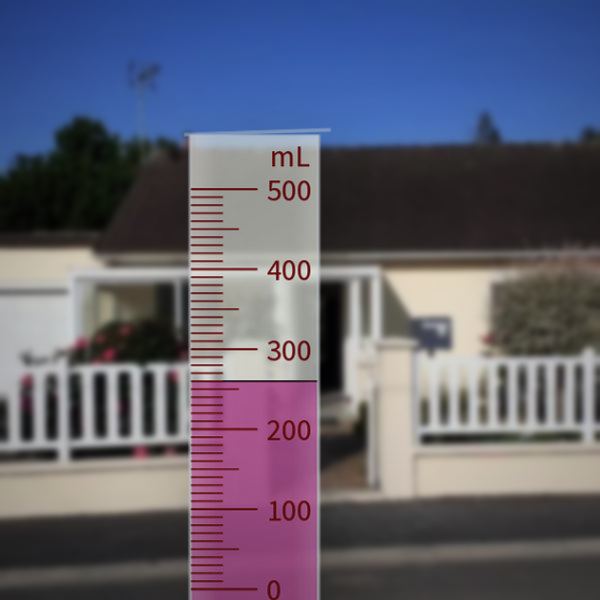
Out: 260mL
